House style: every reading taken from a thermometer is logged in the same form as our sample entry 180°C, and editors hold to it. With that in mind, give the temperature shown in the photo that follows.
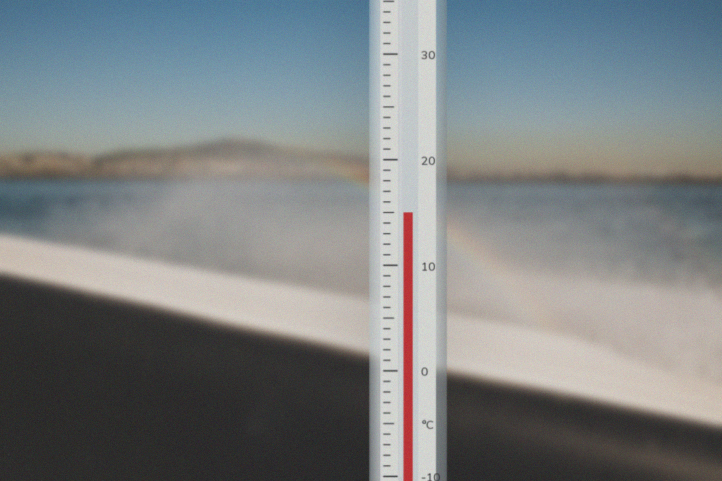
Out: 15°C
